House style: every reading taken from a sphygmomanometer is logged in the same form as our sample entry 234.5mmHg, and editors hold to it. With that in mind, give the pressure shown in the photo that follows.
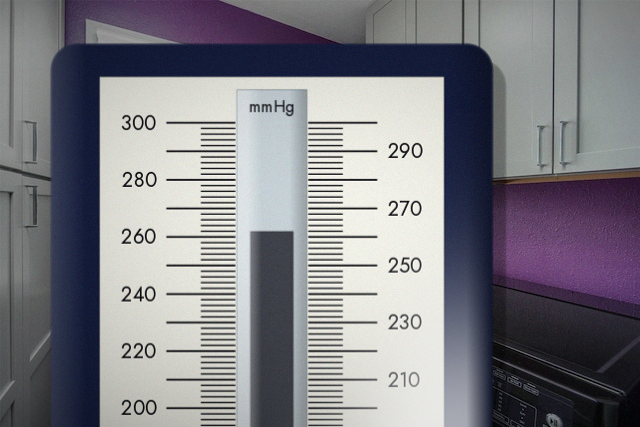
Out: 262mmHg
